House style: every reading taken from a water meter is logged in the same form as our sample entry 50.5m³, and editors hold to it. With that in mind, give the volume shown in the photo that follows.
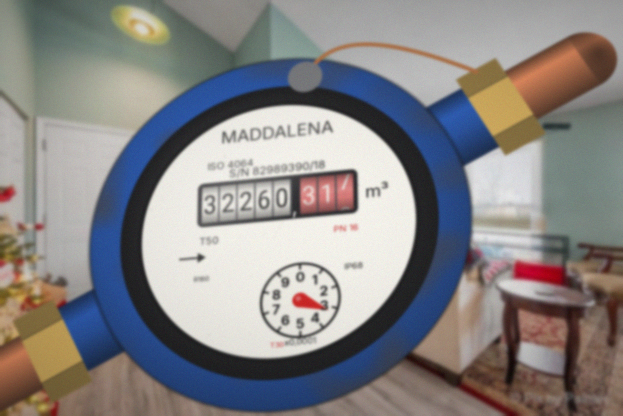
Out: 32260.3173m³
